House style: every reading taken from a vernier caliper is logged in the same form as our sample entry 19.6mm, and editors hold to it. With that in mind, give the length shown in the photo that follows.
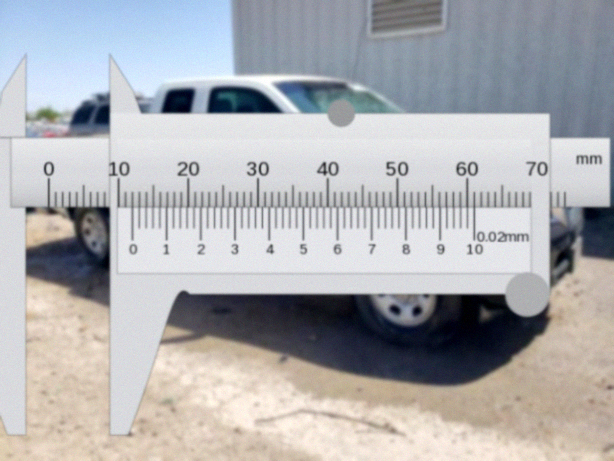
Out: 12.0mm
